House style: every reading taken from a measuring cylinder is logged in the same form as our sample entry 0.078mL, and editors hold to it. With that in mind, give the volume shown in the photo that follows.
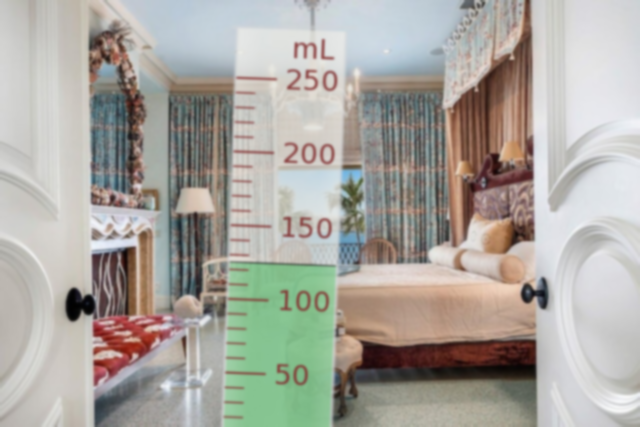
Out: 125mL
